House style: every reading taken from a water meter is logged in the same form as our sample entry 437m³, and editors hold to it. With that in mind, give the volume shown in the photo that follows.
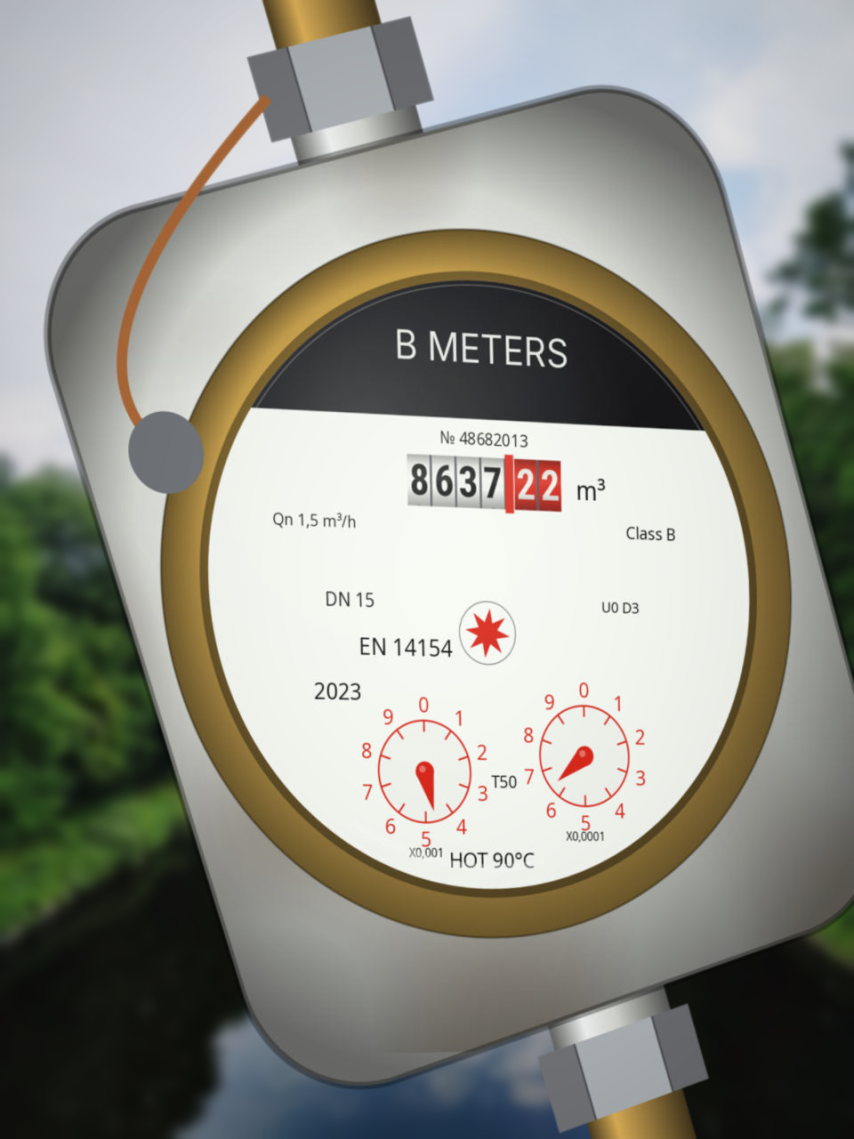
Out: 8637.2246m³
